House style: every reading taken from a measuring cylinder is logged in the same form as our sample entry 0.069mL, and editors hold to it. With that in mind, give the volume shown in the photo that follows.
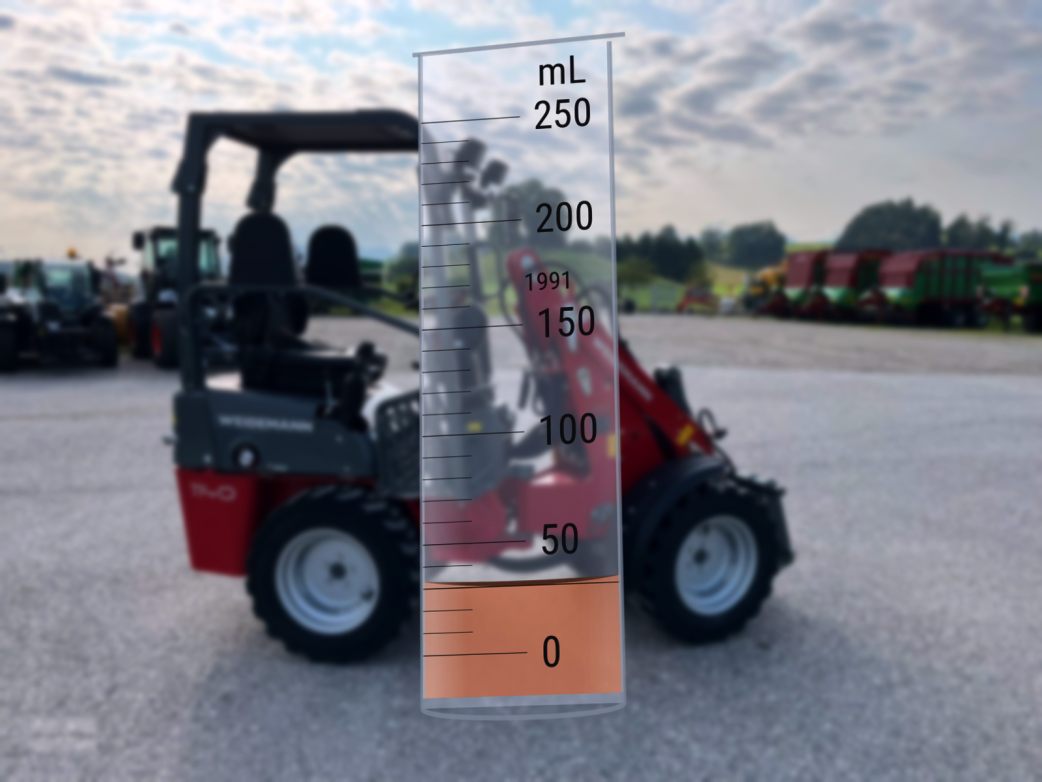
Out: 30mL
